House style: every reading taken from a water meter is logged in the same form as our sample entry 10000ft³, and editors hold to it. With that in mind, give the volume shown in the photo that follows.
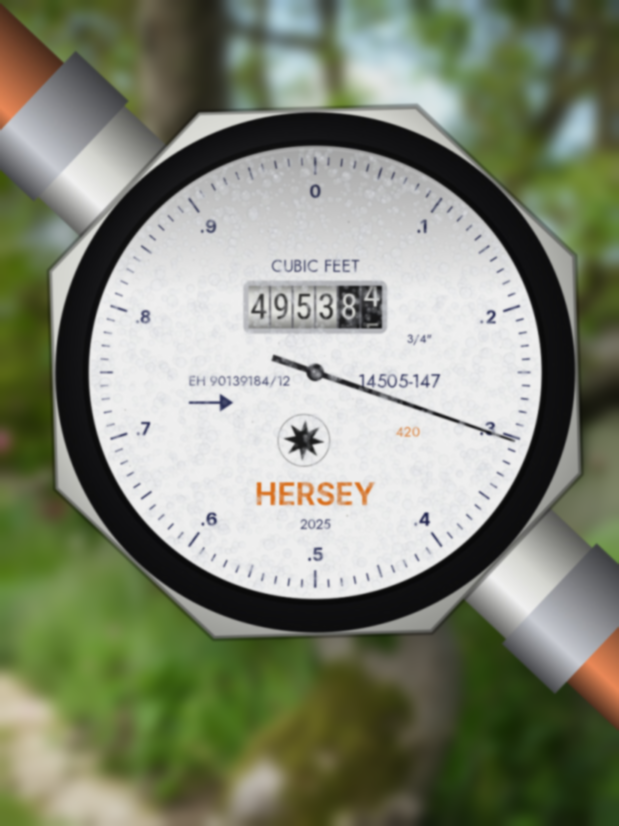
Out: 495384.30ft³
